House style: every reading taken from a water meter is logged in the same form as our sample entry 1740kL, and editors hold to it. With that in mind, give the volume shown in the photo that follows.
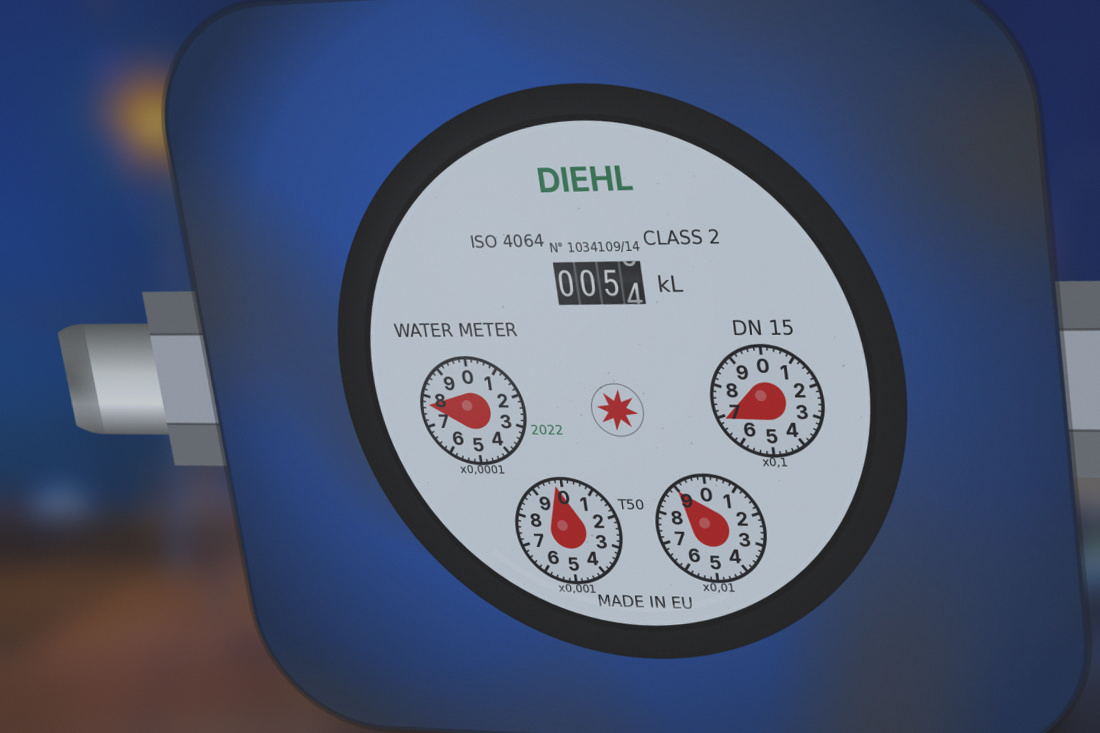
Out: 53.6897kL
